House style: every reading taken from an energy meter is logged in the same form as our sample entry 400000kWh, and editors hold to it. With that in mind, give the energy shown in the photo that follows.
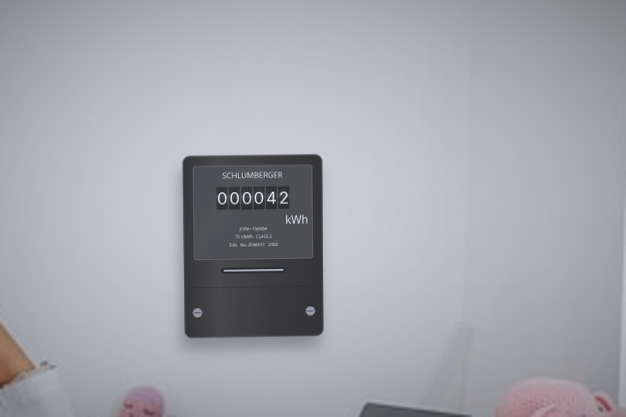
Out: 42kWh
